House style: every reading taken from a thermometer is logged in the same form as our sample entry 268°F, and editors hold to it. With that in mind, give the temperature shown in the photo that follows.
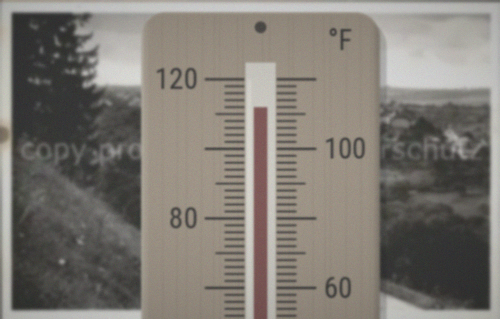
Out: 112°F
